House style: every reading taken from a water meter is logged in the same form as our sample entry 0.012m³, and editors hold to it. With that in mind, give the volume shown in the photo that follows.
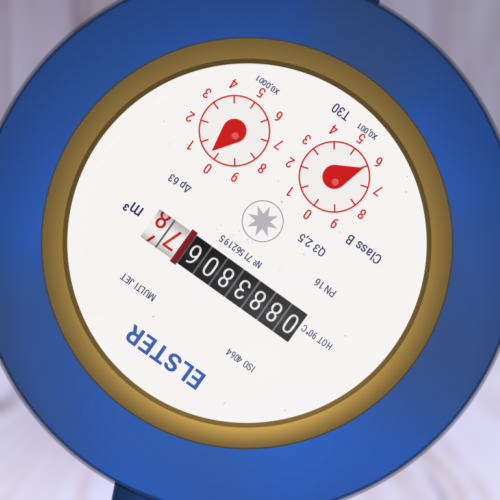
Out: 883806.7760m³
